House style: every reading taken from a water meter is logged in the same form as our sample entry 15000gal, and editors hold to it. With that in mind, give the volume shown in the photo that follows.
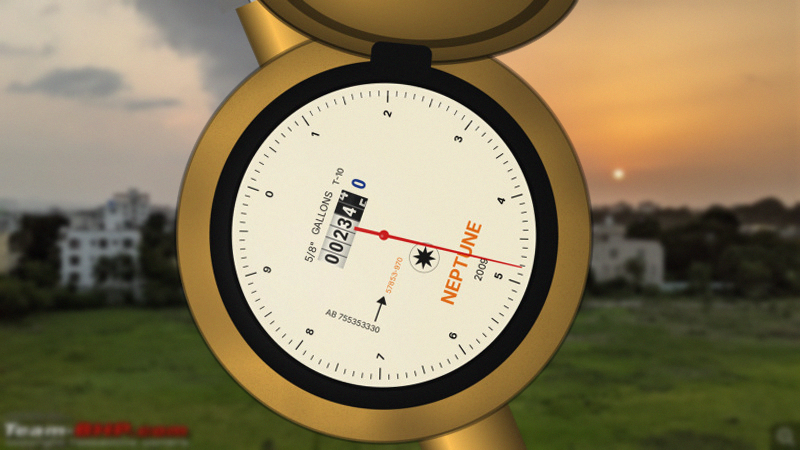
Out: 23444.8gal
